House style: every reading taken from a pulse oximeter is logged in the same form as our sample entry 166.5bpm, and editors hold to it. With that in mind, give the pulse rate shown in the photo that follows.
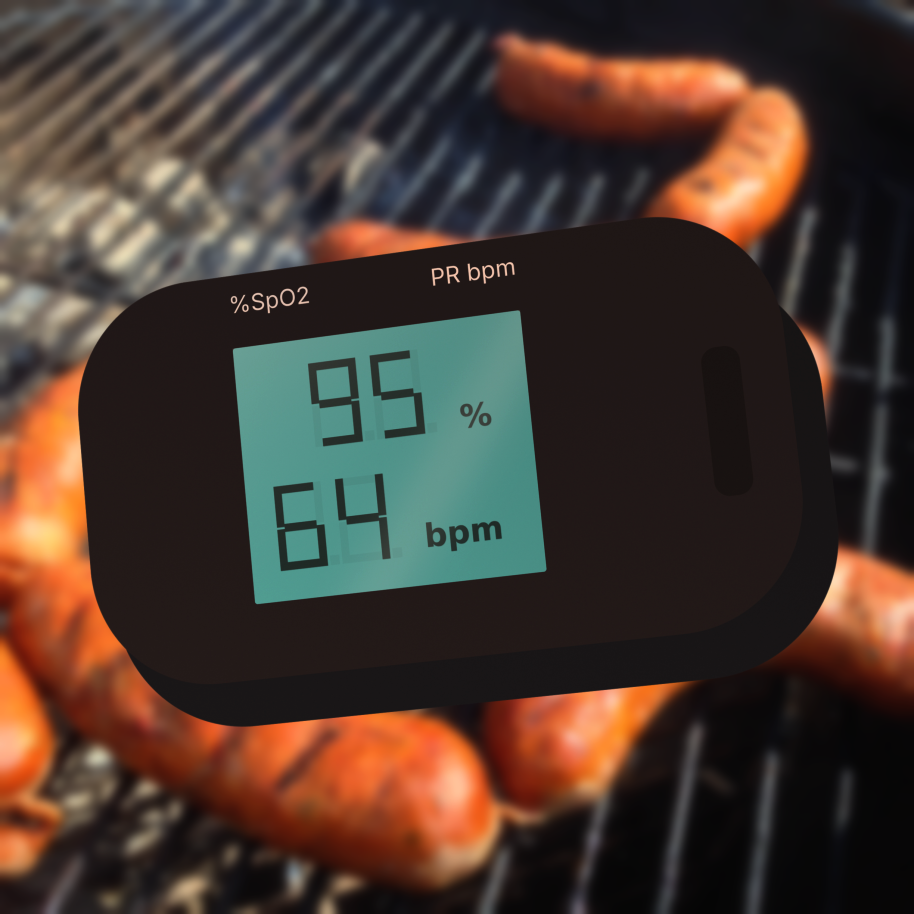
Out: 64bpm
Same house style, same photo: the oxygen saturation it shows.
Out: 95%
